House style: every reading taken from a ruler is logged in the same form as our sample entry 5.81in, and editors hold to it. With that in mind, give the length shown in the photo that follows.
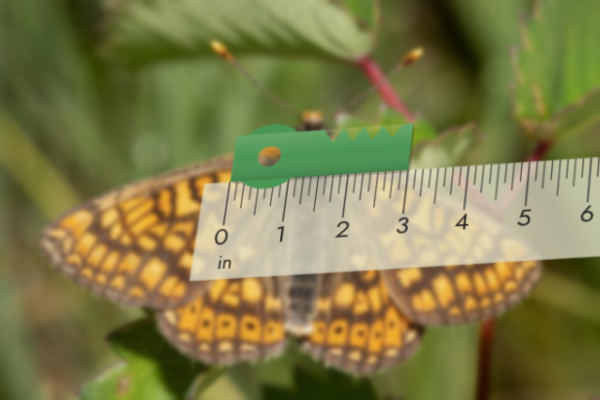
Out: 3in
